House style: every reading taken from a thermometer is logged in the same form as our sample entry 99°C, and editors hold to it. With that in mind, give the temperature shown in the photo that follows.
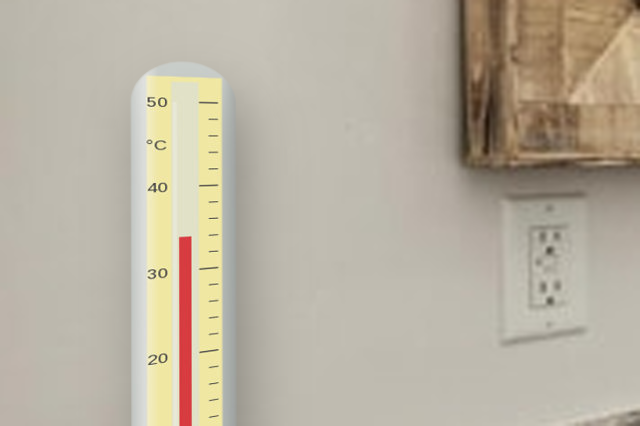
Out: 34°C
